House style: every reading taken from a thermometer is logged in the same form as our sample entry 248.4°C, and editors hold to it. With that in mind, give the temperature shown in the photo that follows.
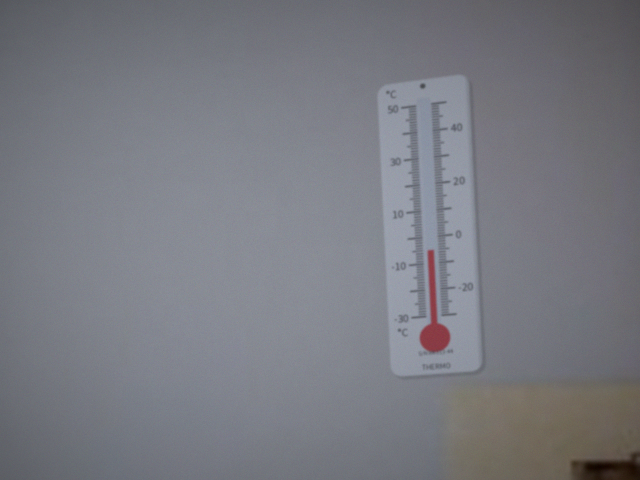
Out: -5°C
